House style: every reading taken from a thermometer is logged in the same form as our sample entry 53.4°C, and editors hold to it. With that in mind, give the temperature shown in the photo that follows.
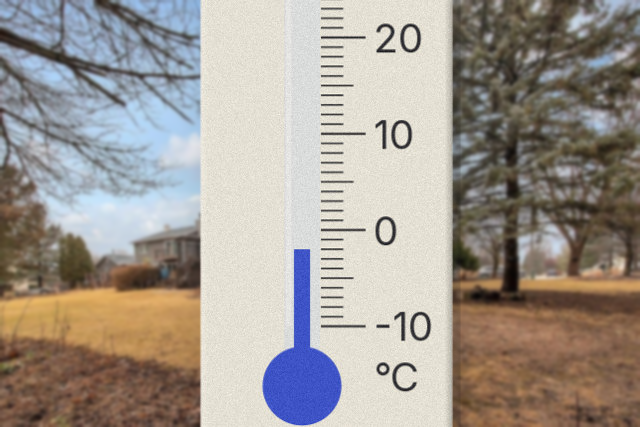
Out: -2°C
